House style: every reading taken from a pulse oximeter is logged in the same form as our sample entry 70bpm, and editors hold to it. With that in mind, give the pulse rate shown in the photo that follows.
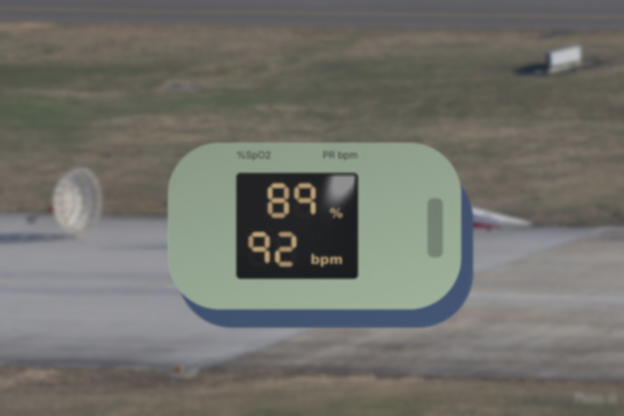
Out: 92bpm
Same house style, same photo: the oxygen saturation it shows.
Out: 89%
